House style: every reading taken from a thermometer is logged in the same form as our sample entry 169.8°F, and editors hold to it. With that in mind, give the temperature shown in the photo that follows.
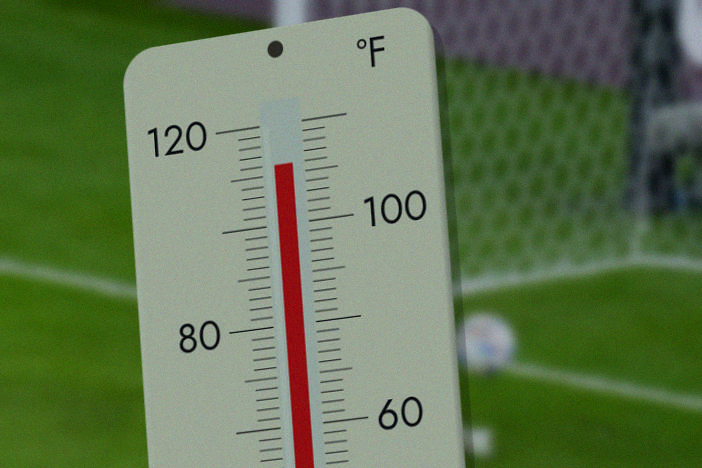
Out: 112°F
